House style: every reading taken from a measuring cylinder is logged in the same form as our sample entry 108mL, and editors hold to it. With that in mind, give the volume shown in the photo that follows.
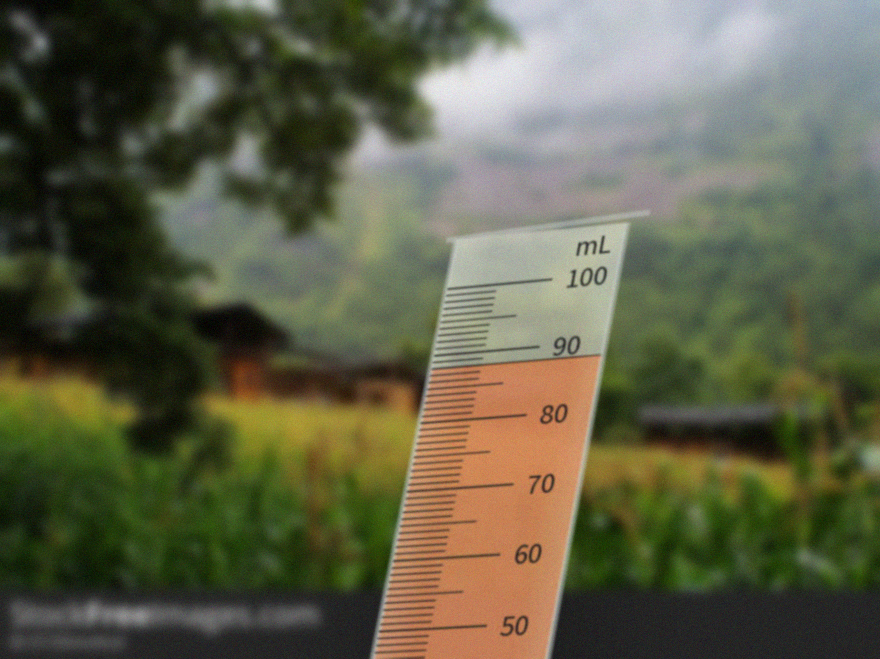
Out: 88mL
